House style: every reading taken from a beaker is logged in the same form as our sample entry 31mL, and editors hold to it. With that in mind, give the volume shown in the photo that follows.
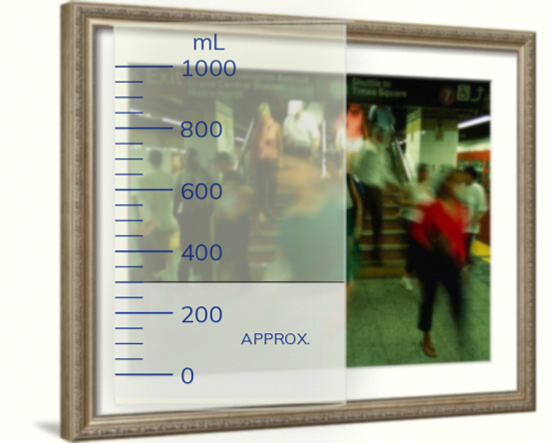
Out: 300mL
